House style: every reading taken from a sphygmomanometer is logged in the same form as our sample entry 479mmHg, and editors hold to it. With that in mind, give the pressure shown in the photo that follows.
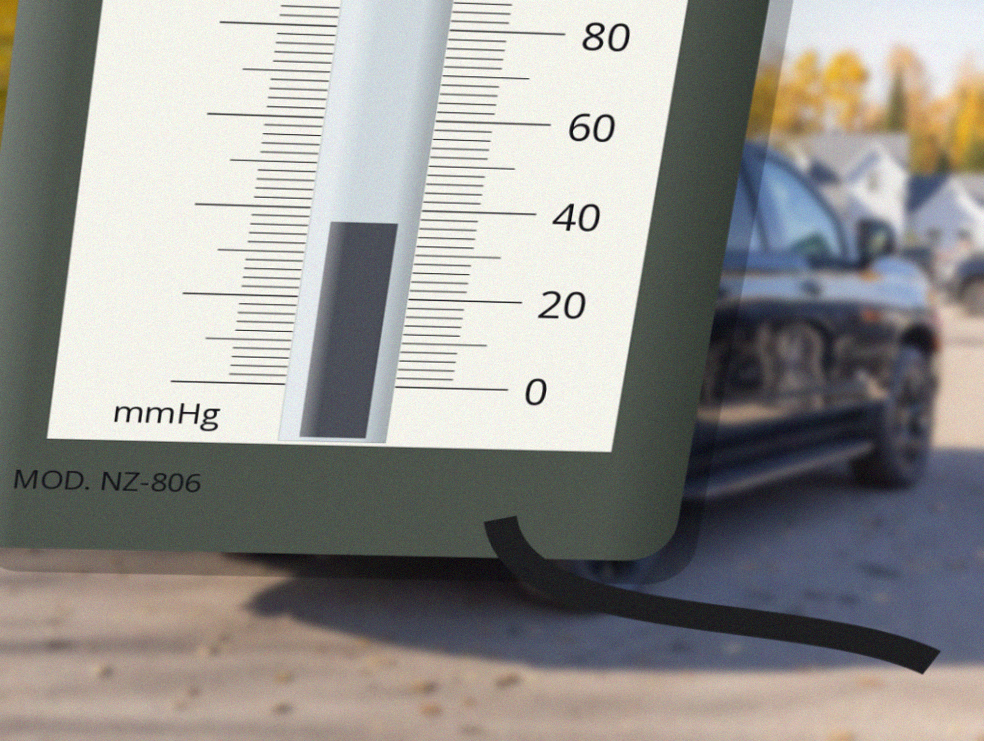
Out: 37mmHg
